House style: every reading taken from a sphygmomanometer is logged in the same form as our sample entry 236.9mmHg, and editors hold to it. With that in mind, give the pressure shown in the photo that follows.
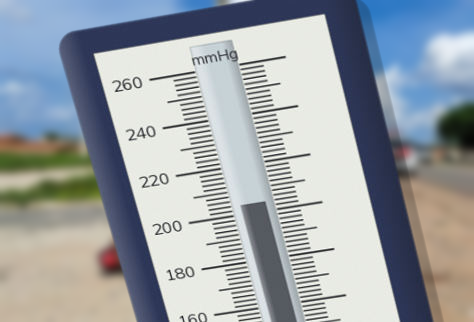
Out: 204mmHg
